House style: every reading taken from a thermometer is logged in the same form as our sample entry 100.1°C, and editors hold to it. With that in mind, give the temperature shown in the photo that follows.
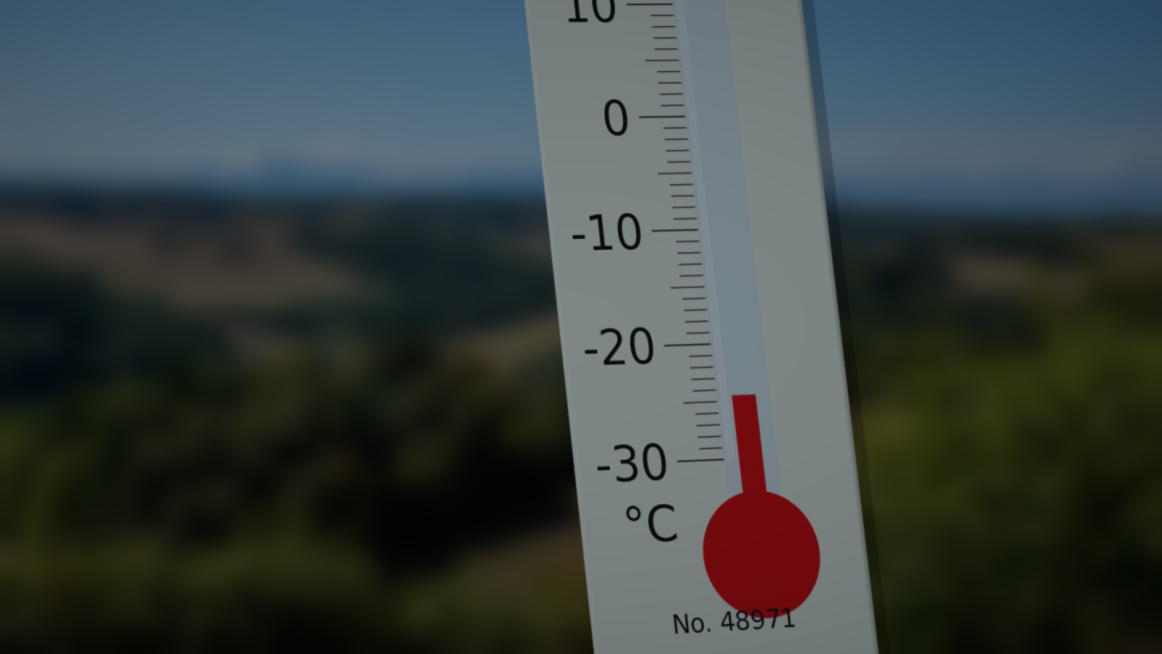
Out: -24.5°C
